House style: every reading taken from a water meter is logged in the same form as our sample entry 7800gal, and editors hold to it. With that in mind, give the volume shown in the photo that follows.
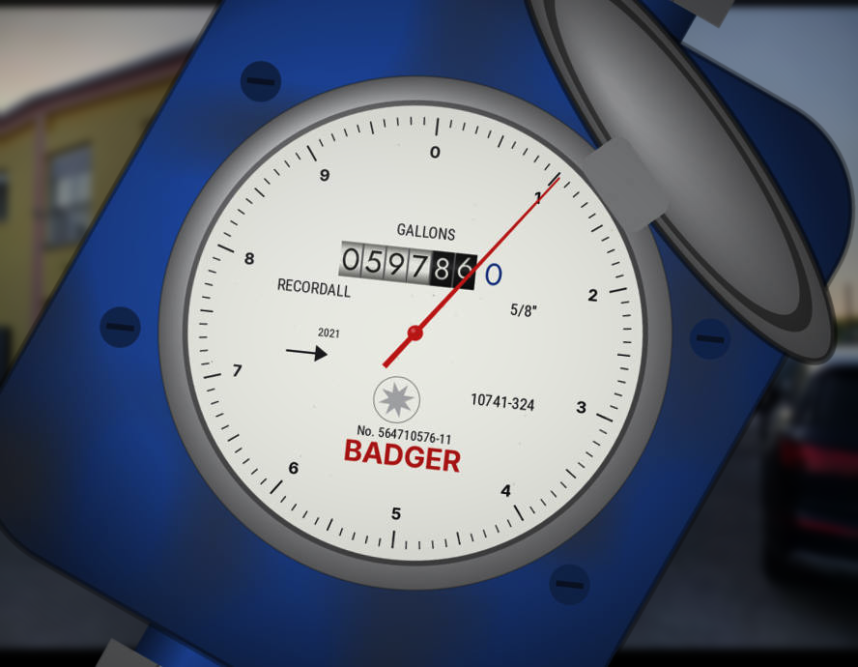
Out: 597861.0gal
